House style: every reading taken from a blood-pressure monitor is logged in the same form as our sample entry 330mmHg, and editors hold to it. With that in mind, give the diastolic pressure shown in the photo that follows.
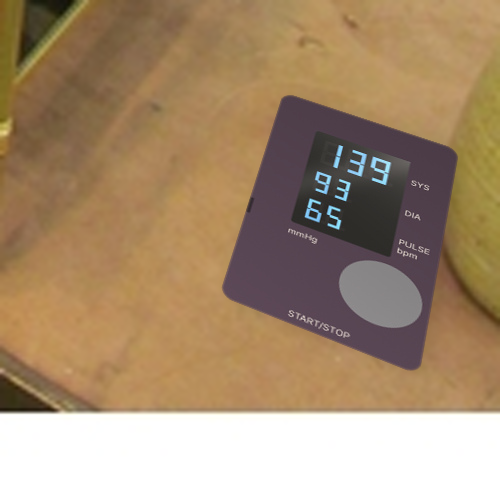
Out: 93mmHg
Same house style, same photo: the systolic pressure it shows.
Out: 139mmHg
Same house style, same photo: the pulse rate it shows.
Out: 65bpm
